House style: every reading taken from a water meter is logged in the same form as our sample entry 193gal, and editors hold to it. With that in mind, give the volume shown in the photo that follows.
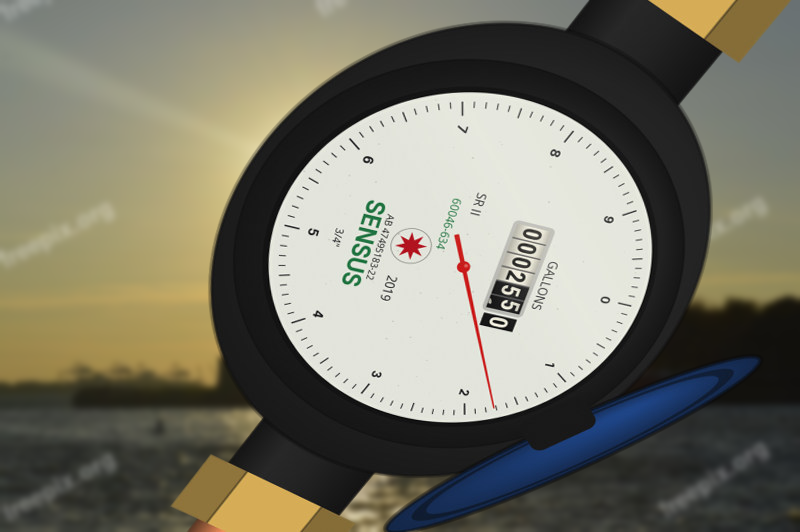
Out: 2551.7gal
